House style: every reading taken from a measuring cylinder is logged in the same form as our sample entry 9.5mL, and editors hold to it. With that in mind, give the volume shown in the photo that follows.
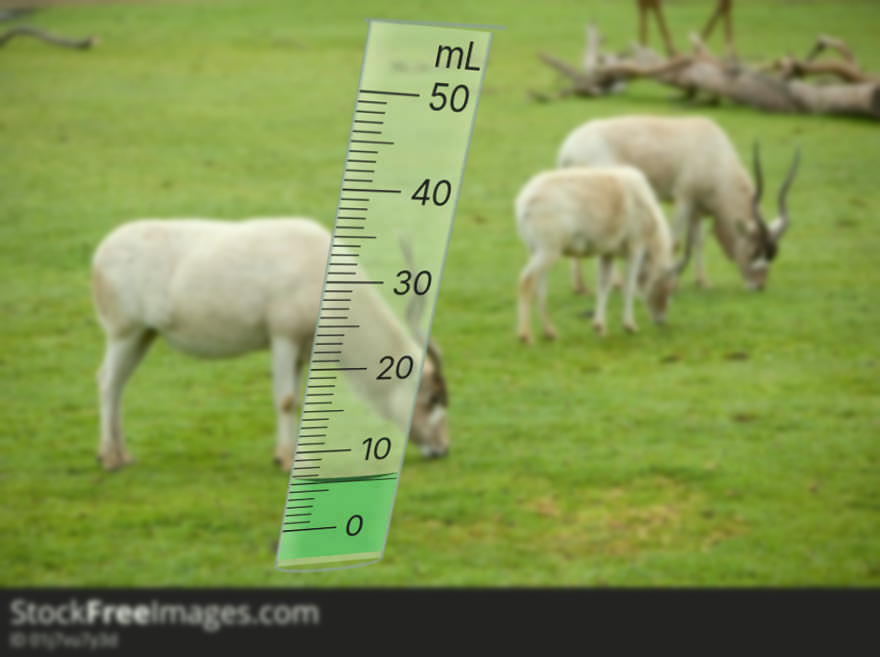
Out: 6mL
